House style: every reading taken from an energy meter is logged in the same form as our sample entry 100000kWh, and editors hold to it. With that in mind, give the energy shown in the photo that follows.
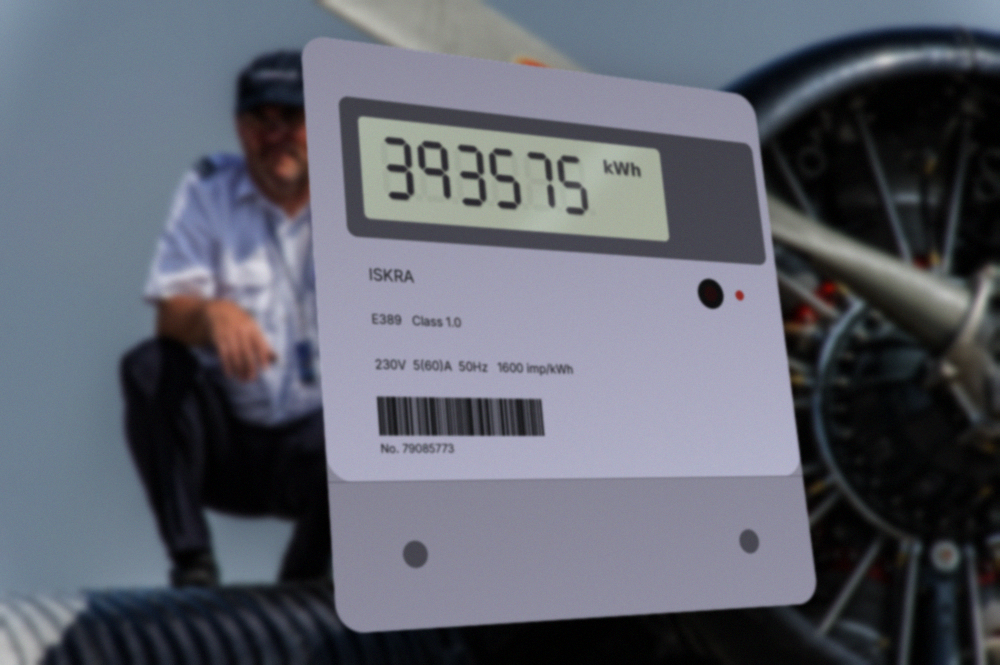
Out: 393575kWh
